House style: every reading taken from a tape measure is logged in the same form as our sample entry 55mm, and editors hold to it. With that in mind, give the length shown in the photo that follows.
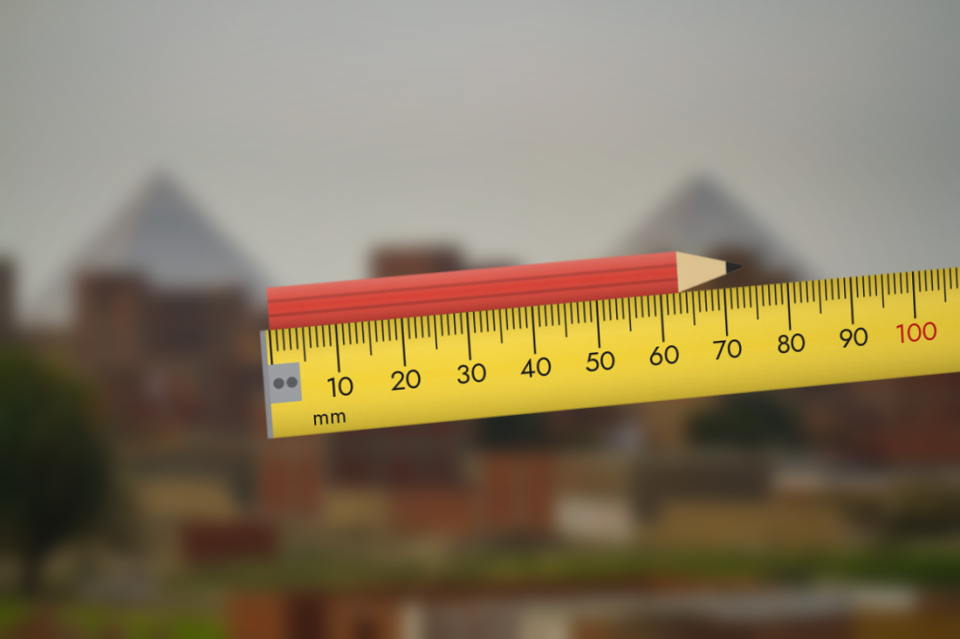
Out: 73mm
